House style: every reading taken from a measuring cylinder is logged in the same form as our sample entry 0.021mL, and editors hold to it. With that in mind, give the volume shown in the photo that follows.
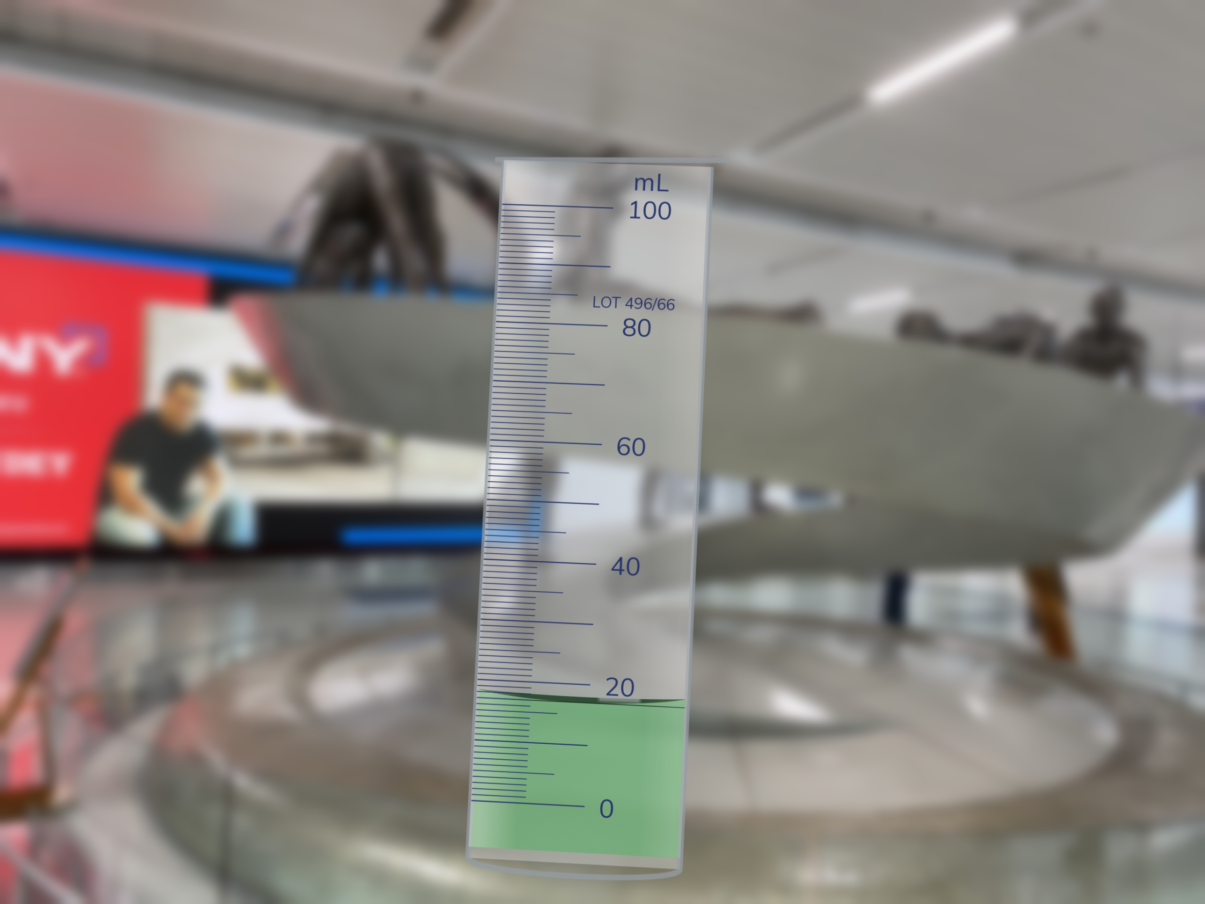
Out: 17mL
